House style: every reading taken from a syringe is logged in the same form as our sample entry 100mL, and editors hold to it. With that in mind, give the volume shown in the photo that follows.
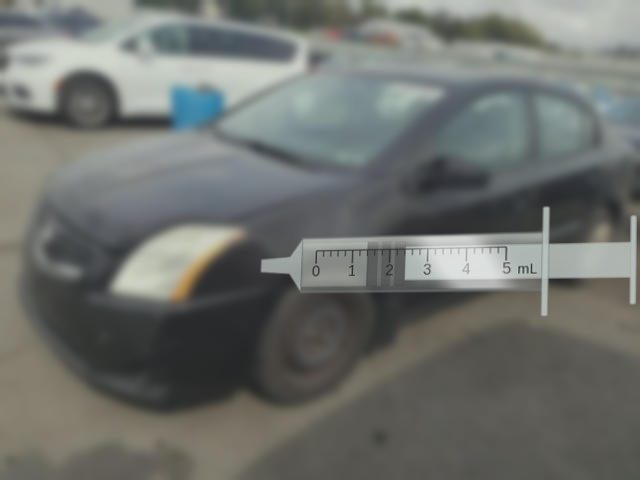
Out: 1.4mL
